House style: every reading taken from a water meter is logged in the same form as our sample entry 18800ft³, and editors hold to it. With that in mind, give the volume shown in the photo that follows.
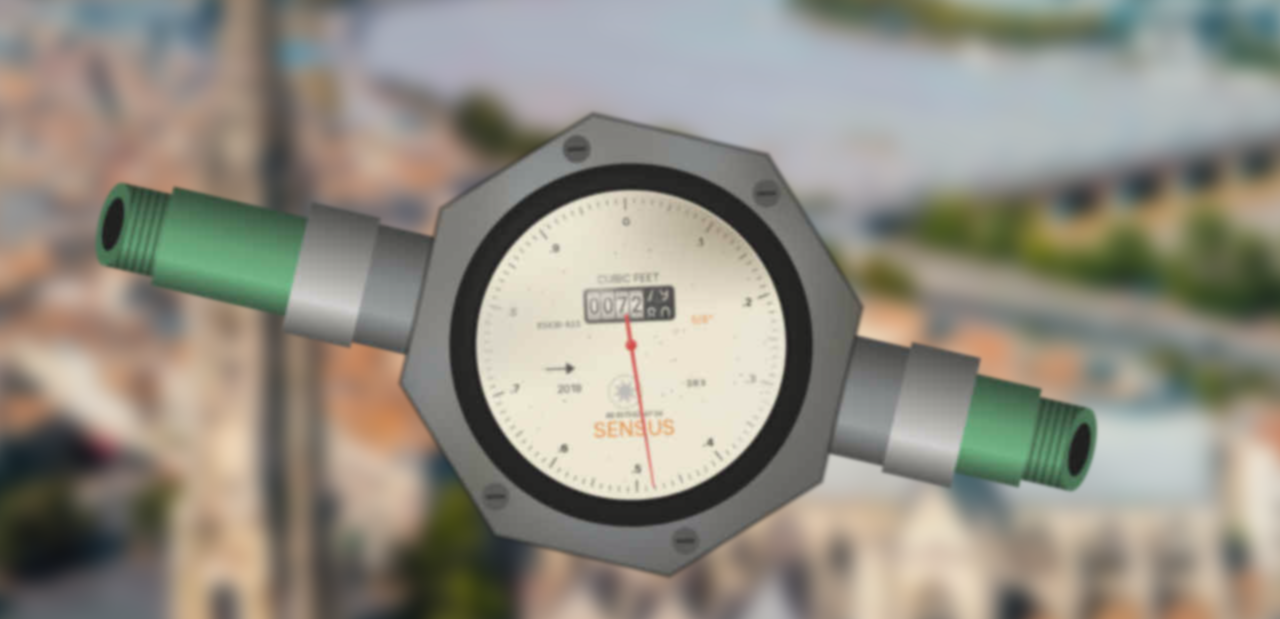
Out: 7279.48ft³
